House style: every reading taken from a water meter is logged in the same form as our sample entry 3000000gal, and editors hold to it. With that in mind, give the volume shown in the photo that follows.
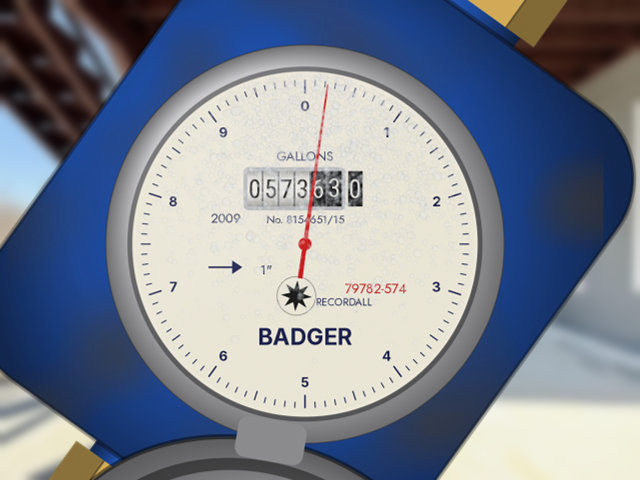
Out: 573630.2gal
